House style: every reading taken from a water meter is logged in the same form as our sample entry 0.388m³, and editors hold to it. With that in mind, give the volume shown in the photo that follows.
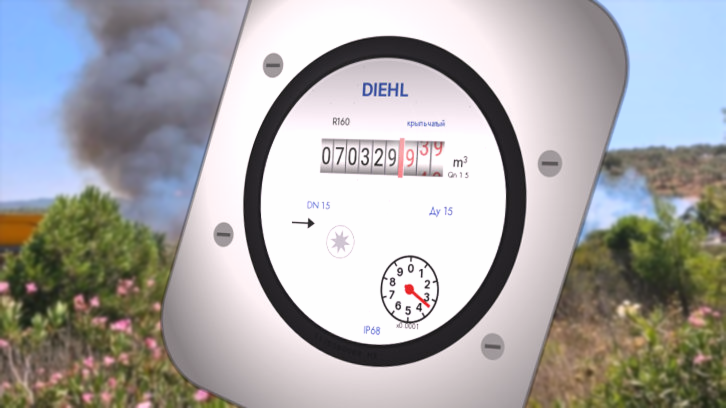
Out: 70329.9393m³
